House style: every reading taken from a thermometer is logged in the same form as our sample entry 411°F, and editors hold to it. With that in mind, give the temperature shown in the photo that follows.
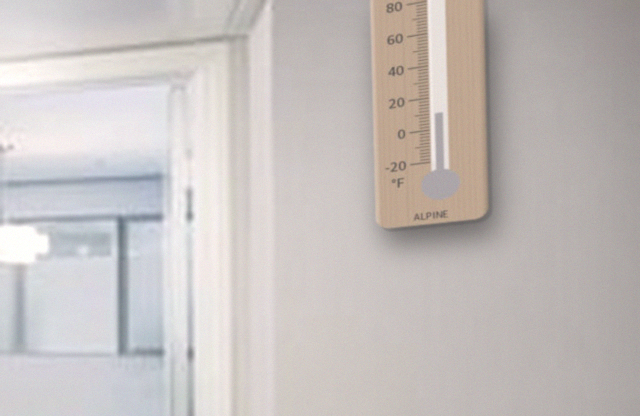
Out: 10°F
